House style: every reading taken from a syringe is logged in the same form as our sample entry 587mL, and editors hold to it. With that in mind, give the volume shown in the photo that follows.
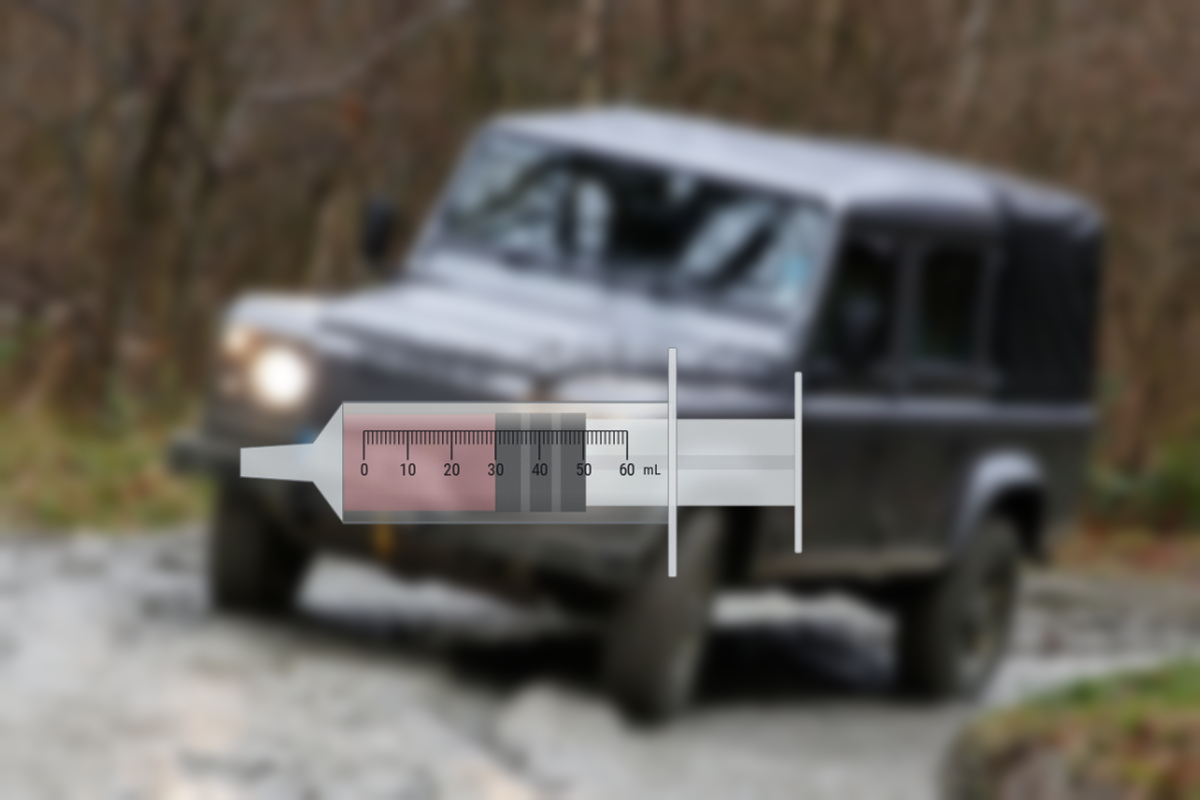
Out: 30mL
